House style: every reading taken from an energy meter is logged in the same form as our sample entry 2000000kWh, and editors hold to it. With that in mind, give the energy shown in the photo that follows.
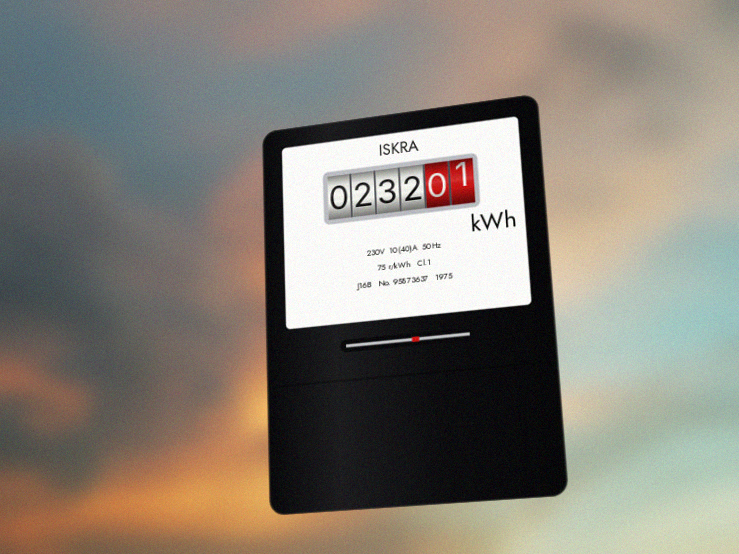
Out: 232.01kWh
